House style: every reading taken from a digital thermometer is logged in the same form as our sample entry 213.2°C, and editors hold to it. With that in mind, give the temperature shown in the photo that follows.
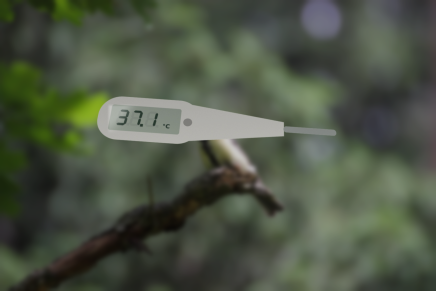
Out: 37.1°C
